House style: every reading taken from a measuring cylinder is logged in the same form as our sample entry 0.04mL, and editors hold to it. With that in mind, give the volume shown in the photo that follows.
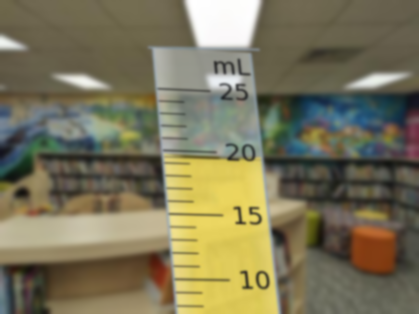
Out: 19.5mL
